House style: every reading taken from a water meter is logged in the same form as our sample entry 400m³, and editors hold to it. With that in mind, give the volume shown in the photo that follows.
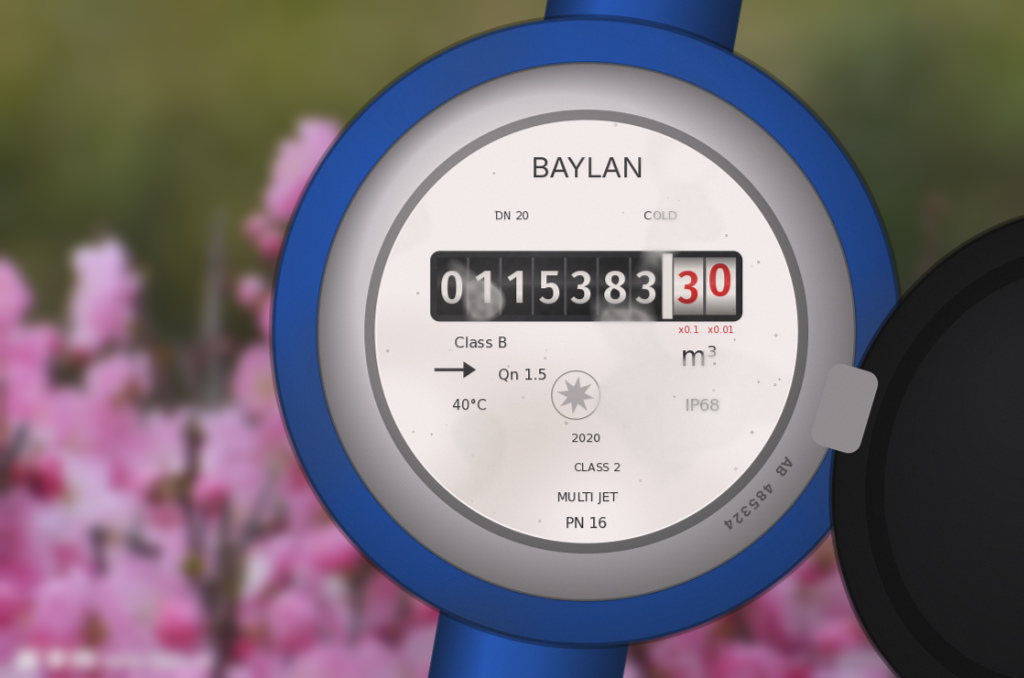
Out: 115383.30m³
